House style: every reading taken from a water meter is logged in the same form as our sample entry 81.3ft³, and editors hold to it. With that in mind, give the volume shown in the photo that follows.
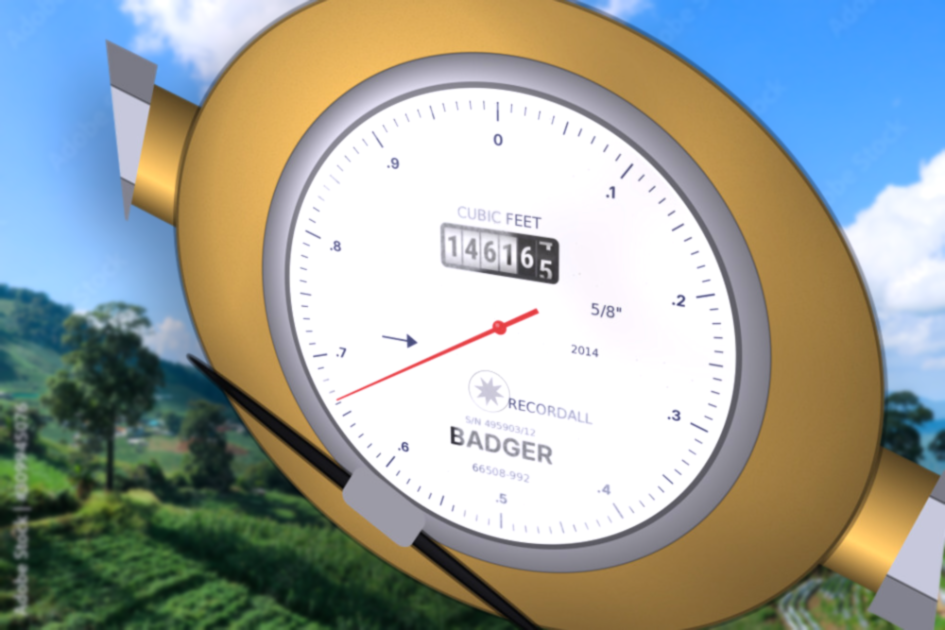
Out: 146164.66ft³
